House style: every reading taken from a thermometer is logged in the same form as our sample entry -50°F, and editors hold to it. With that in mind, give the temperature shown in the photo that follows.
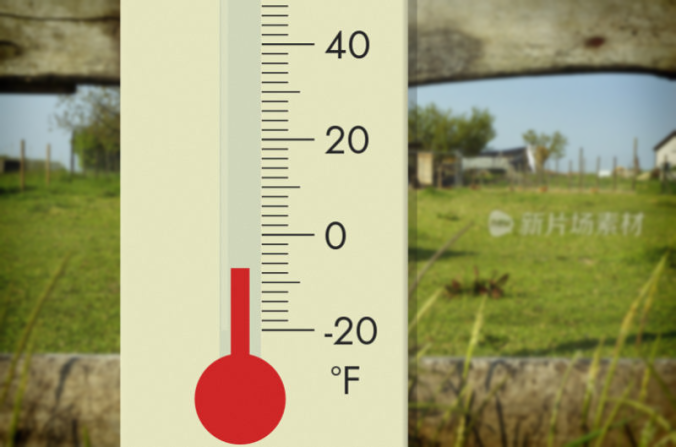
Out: -7°F
